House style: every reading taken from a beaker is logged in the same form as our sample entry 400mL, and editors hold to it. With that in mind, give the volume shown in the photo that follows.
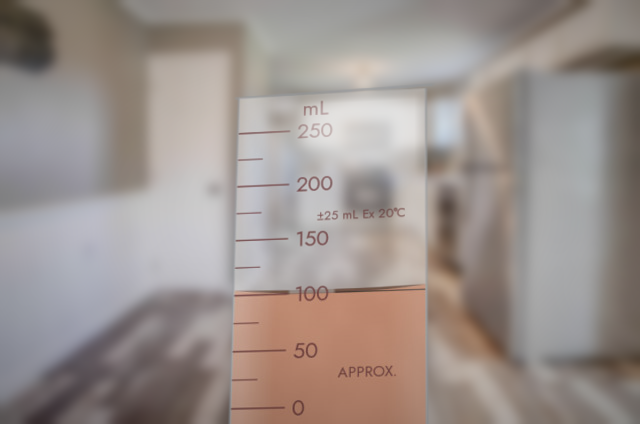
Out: 100mL
